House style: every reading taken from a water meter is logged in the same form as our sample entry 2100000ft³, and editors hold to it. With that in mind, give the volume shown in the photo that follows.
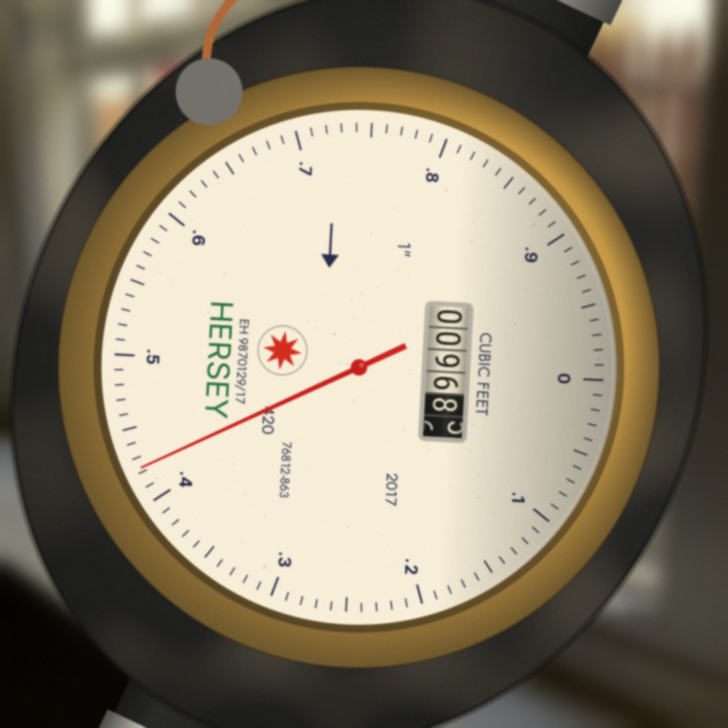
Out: 9685.42ft³
